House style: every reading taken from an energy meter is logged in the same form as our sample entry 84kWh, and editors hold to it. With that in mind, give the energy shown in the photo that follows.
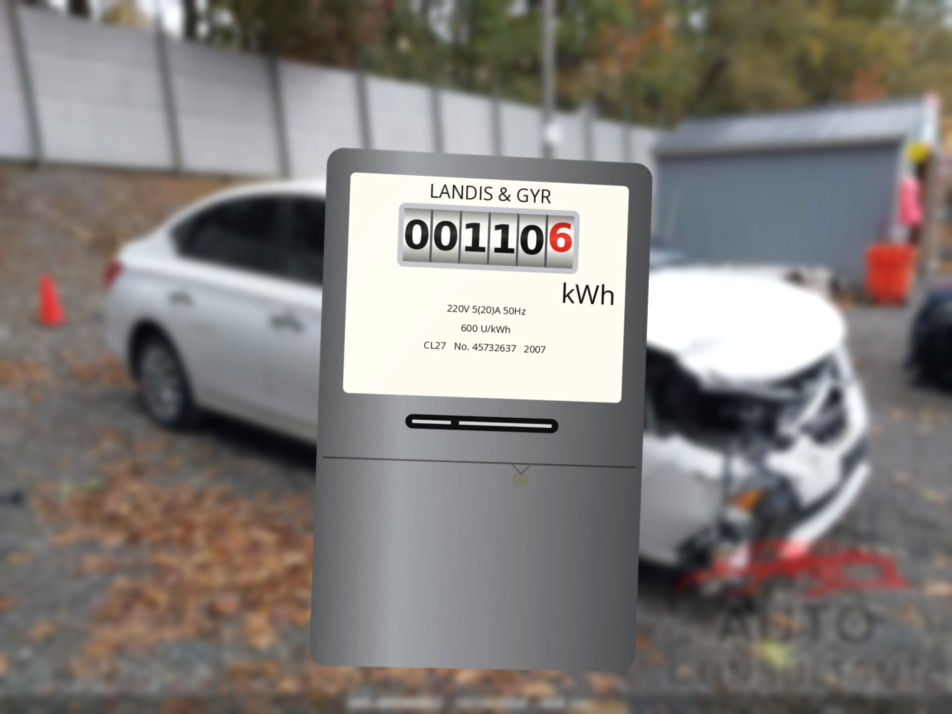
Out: 110.6kWh
